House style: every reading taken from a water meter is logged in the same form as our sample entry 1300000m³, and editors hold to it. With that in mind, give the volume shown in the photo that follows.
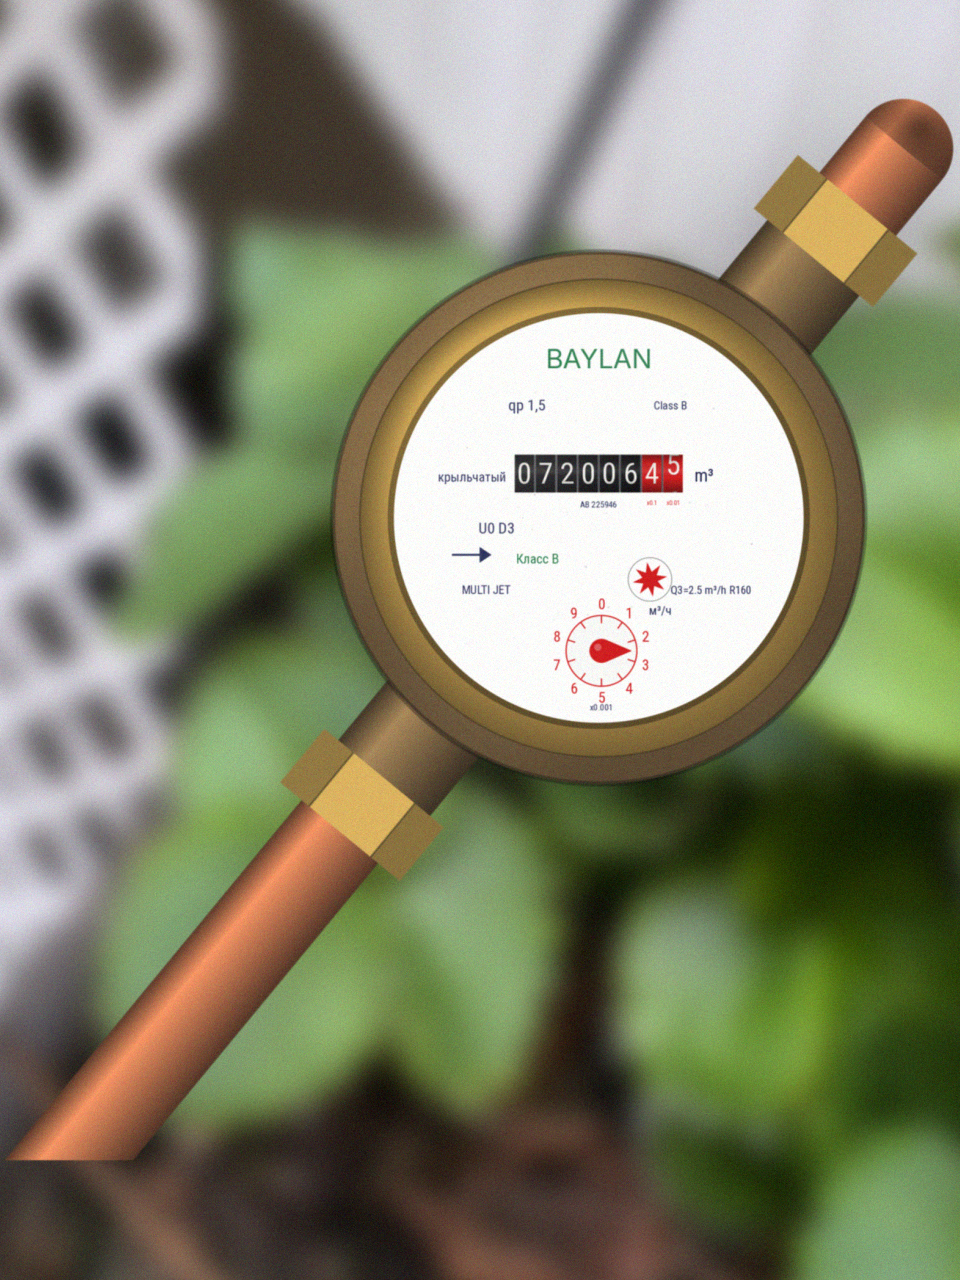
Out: 72006.452m³
